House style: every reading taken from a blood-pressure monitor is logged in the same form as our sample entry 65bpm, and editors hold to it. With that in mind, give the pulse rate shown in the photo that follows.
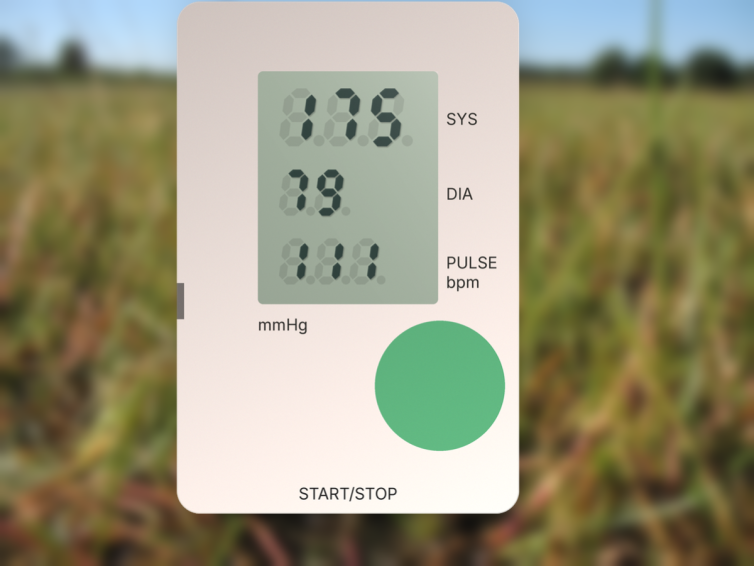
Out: 111bpm
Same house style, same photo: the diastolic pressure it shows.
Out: 79mmHg
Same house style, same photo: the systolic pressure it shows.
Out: 175mmHg
